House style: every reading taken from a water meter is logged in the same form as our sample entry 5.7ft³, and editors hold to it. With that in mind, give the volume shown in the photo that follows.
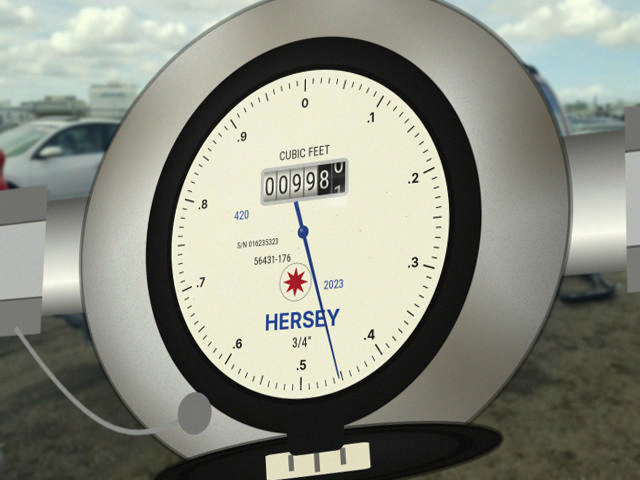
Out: 9980.45ft³
